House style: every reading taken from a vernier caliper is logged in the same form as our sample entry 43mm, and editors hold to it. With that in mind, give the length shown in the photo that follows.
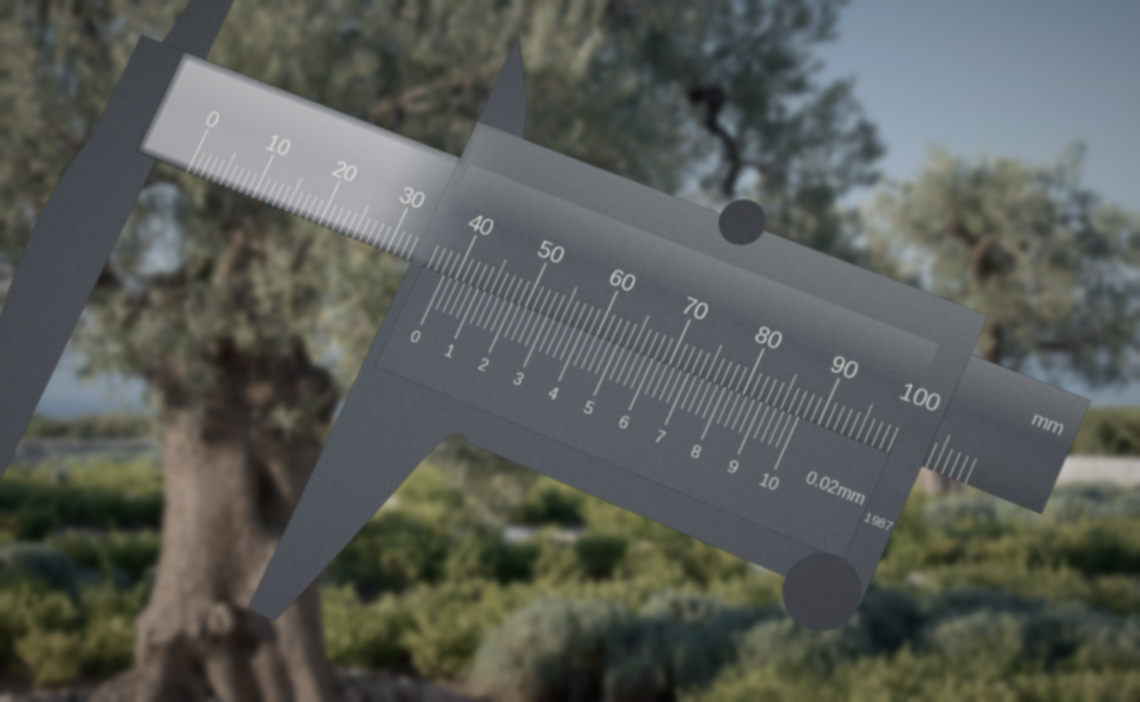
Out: 38.4mm
